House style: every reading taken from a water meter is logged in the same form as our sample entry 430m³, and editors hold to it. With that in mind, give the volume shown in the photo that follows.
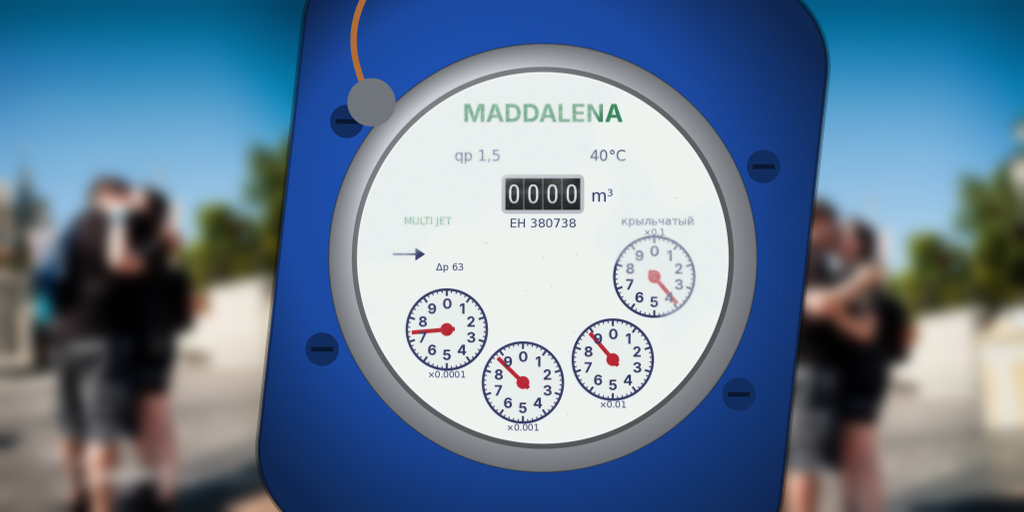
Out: 0.3887m³
